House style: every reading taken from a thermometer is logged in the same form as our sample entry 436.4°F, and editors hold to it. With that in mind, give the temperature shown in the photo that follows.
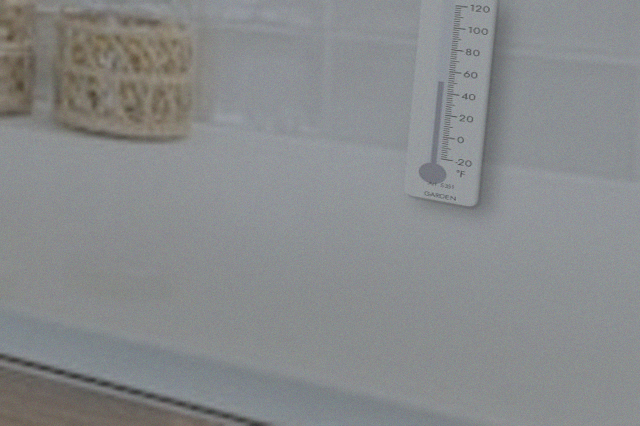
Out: 50°F
